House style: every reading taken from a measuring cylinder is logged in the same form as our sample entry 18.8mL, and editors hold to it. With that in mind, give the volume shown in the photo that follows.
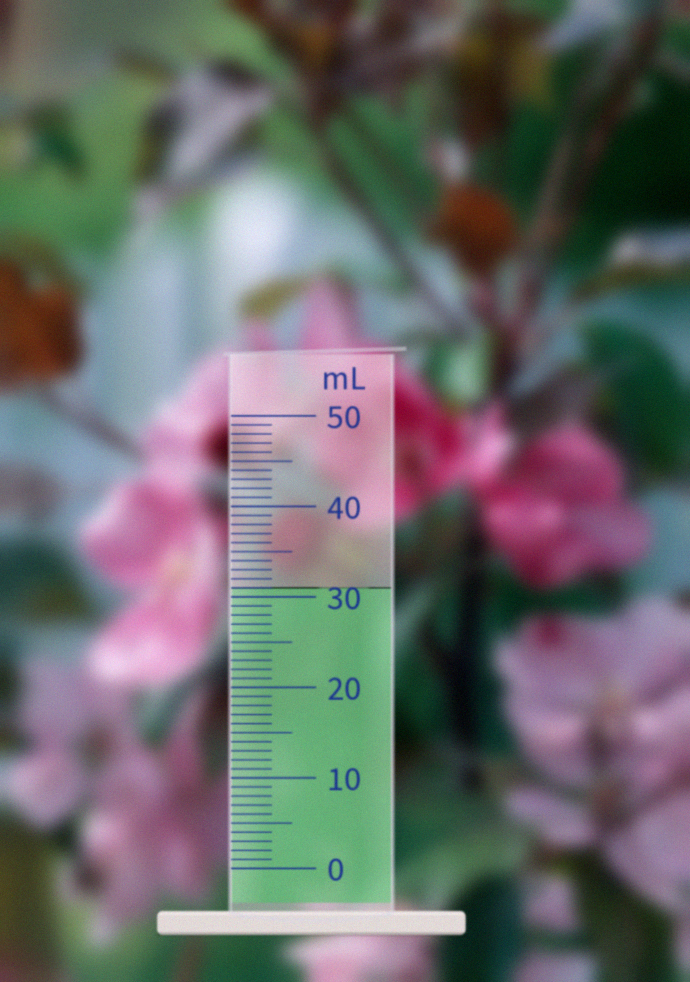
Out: 31mL
